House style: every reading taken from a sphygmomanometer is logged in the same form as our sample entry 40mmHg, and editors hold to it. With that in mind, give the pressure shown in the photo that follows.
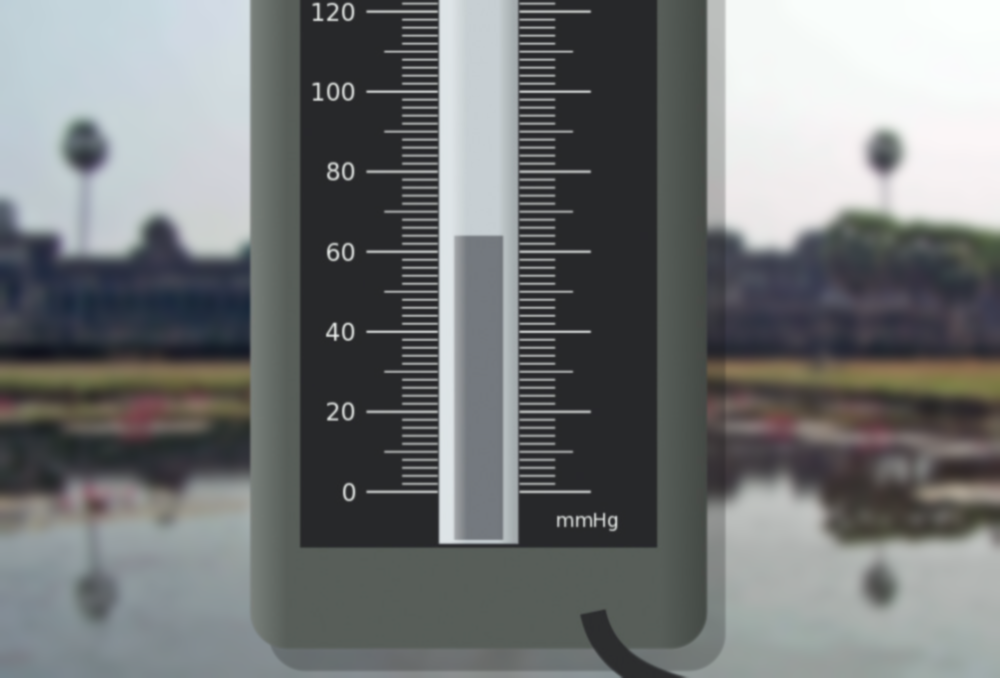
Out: 64mmHg
